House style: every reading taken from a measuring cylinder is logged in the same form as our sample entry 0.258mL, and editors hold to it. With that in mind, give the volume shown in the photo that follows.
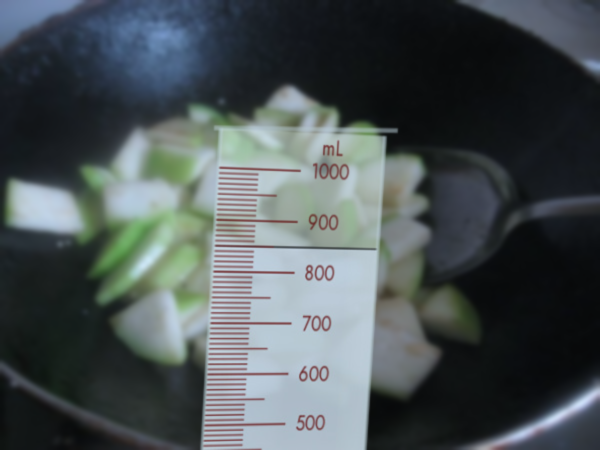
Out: 850mL
